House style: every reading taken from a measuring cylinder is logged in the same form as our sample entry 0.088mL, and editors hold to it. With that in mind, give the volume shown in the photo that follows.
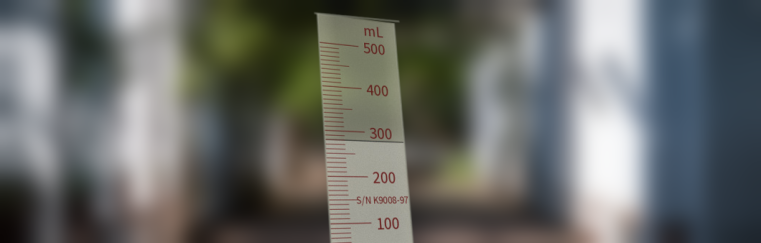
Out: 280mL
